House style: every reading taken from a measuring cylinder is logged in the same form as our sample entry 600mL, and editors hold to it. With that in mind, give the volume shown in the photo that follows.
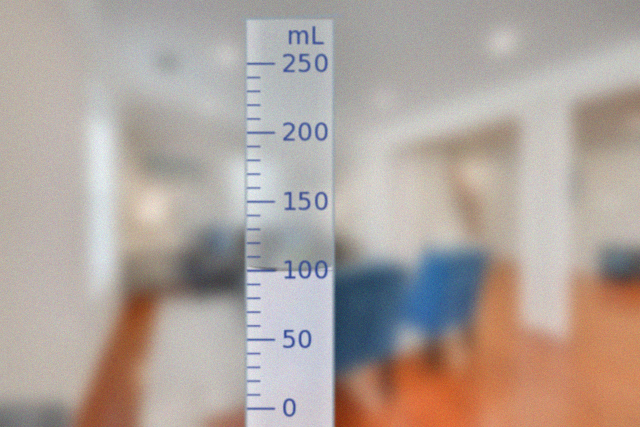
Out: 100mL
